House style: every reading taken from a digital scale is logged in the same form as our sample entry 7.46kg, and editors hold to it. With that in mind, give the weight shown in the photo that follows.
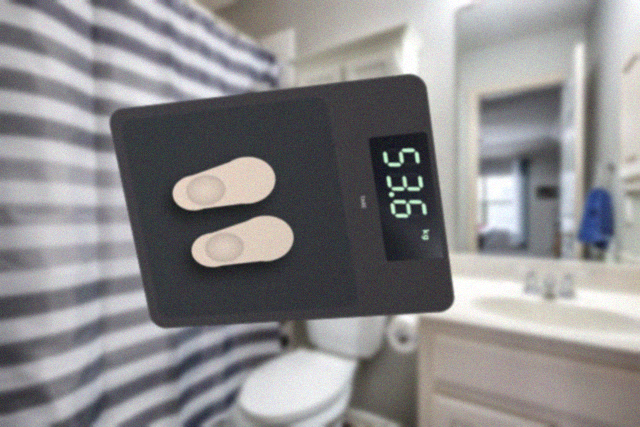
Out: 53.6kg
